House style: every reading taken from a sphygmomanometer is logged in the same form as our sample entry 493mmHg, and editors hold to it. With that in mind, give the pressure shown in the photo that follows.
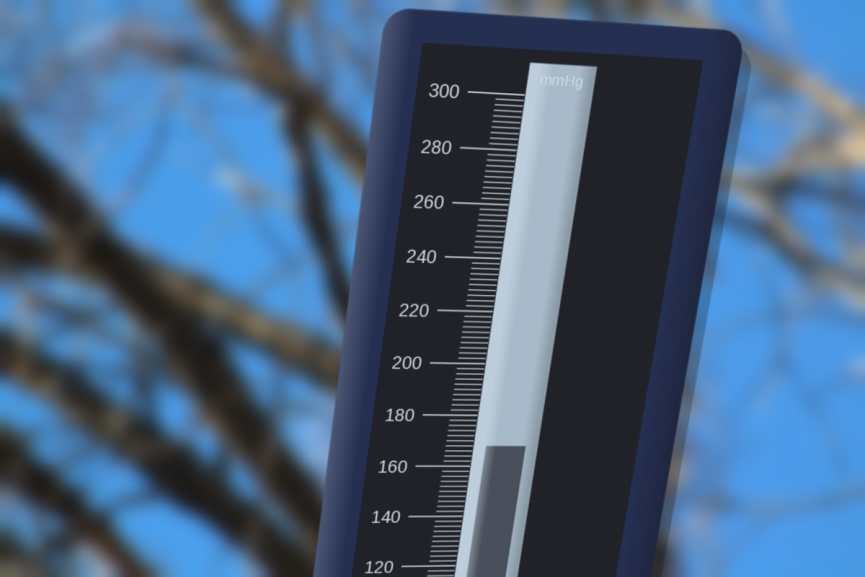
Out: 168mmHg
